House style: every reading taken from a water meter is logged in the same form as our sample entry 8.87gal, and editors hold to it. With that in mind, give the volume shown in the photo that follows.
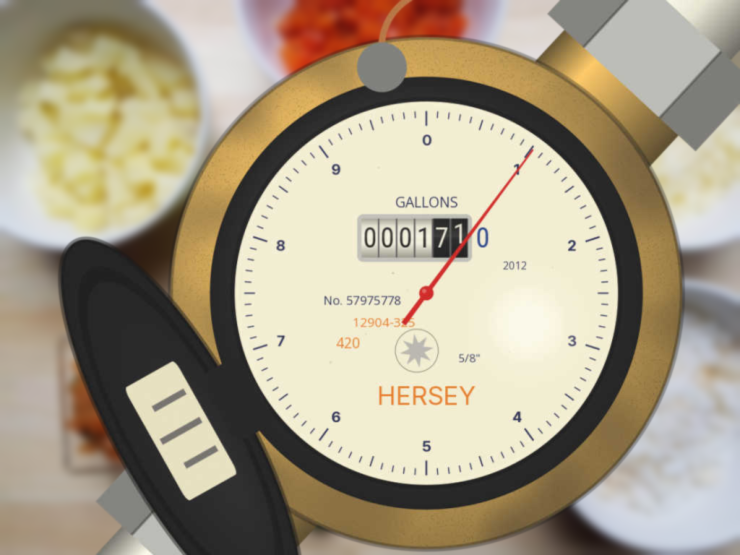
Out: 1711.0gal
